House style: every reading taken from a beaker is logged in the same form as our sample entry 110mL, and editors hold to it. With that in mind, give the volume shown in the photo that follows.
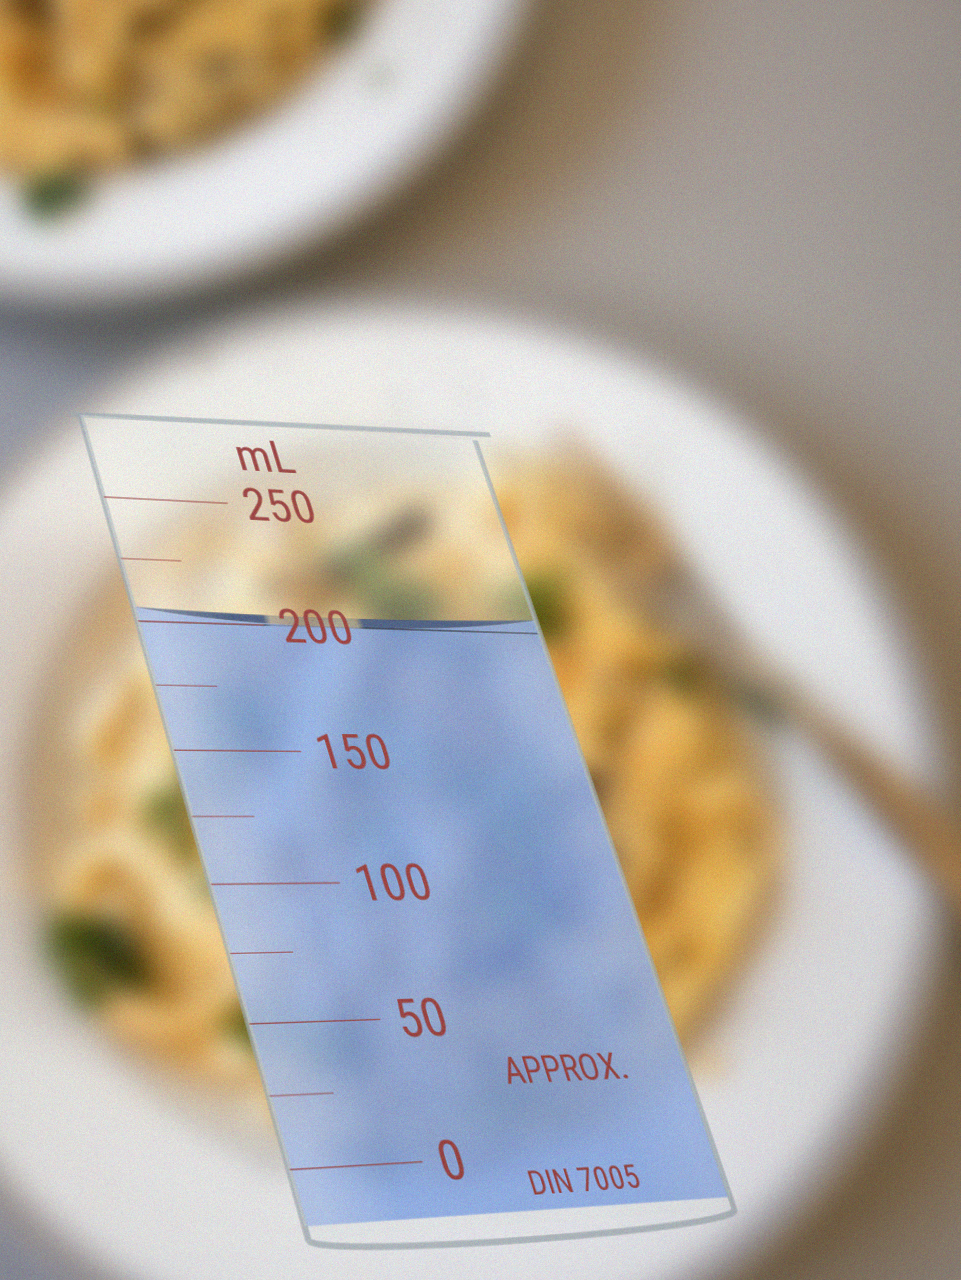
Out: 200mL
